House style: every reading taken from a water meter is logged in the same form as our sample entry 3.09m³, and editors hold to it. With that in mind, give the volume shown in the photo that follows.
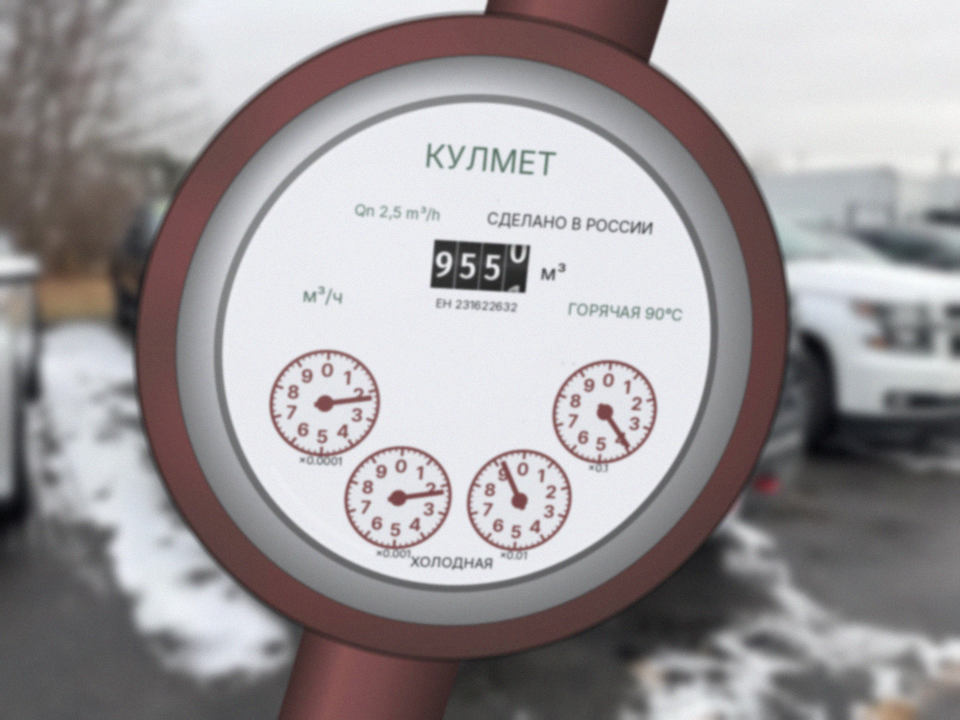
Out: 9550.3922m³
